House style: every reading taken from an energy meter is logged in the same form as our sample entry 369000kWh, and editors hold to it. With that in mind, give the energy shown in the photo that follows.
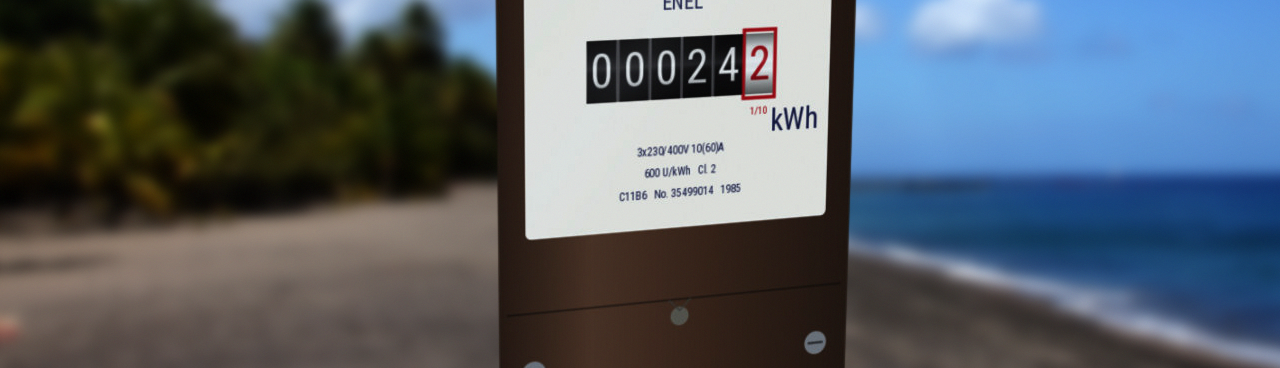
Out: 24.2kWh
